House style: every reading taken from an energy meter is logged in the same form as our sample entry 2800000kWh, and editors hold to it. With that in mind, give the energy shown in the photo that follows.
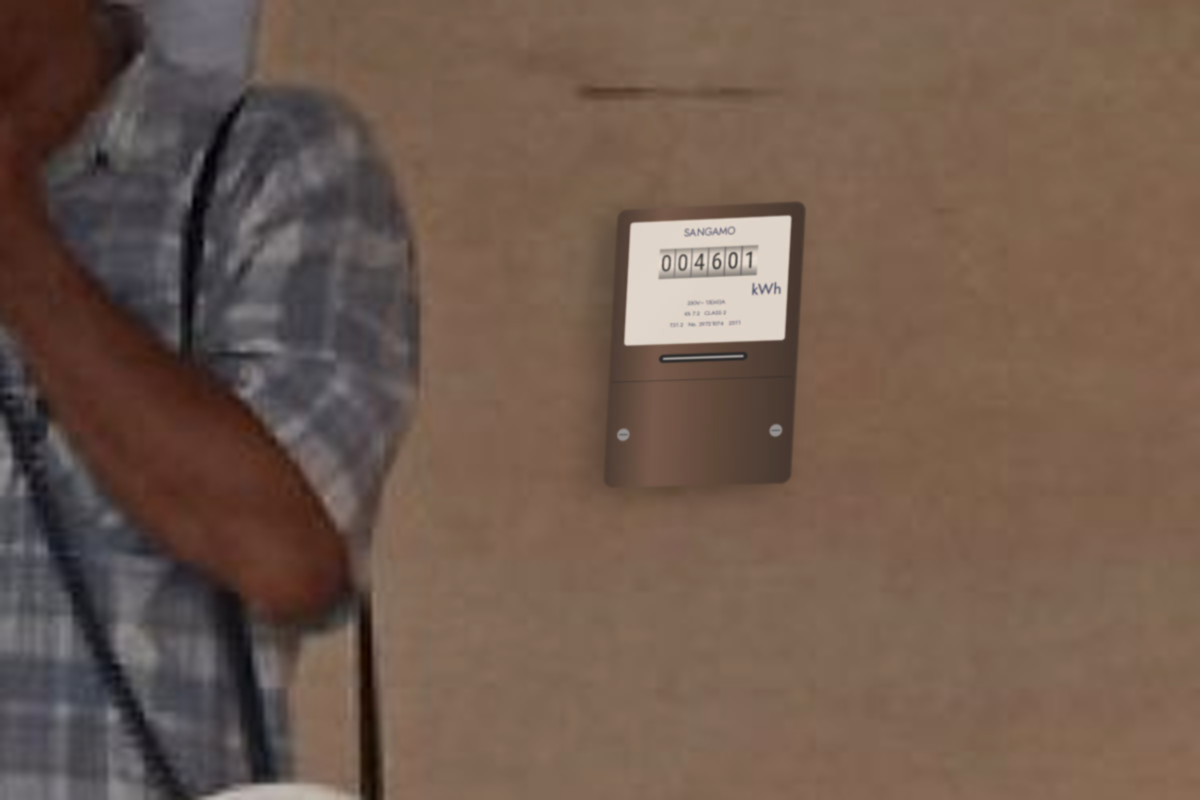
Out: 4601kWh
